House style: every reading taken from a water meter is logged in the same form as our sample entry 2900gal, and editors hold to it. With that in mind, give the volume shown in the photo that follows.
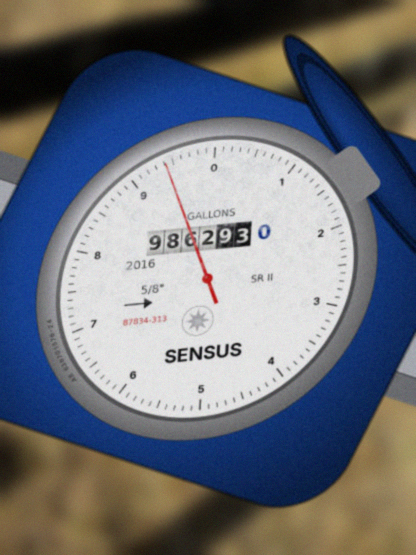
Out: 9862929.4gal
